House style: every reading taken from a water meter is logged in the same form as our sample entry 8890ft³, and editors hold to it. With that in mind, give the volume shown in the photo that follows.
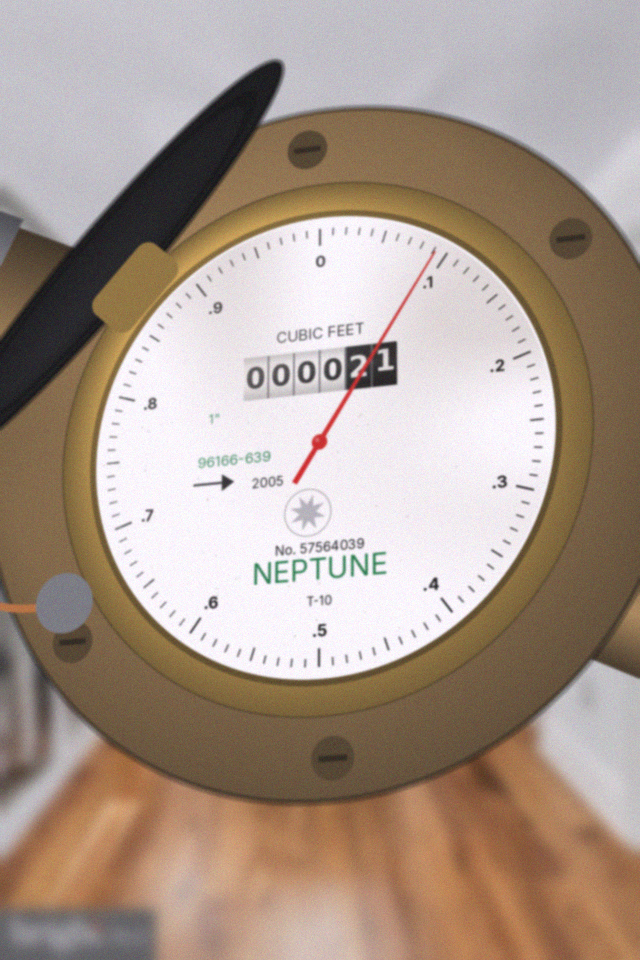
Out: 21.09ft³
